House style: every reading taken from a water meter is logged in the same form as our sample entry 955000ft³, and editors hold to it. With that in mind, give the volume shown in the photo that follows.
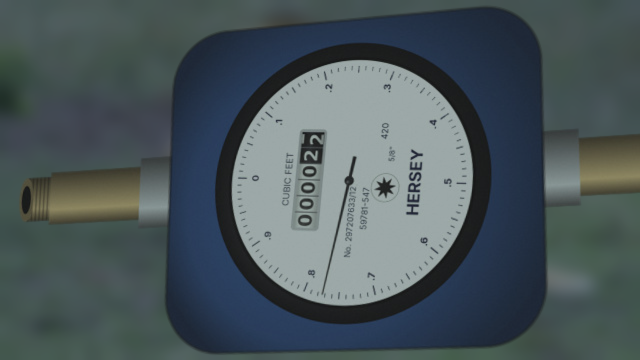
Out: 21.77ft³
